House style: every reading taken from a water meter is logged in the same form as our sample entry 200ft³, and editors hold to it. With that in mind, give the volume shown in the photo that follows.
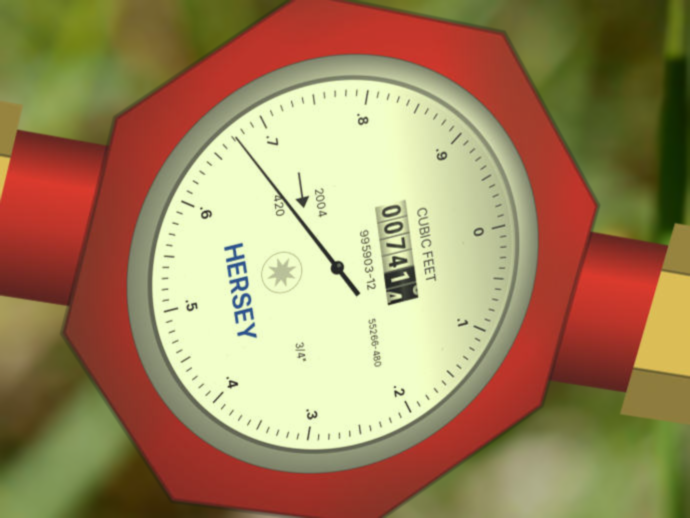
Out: 7413.67ft³
